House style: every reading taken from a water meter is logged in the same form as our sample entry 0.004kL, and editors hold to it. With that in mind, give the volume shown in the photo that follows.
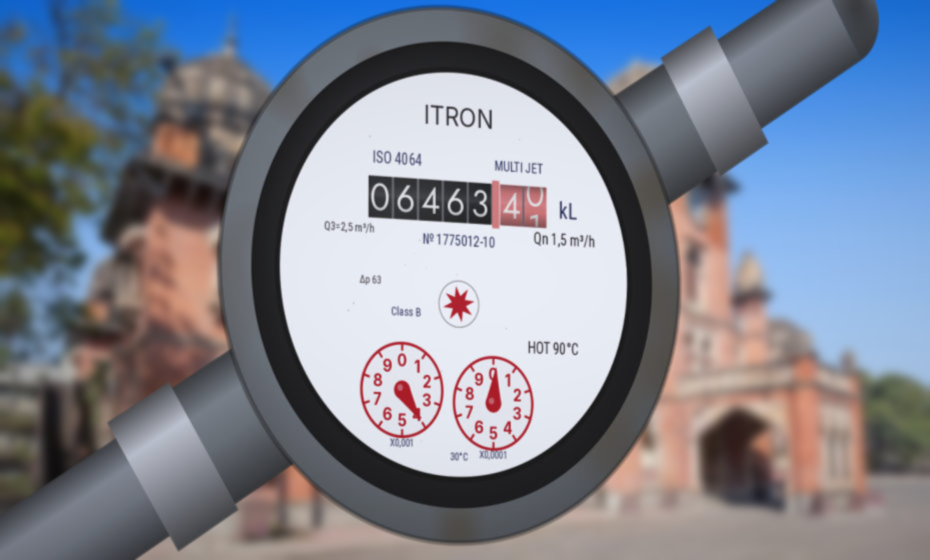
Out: 6463.4040kL
